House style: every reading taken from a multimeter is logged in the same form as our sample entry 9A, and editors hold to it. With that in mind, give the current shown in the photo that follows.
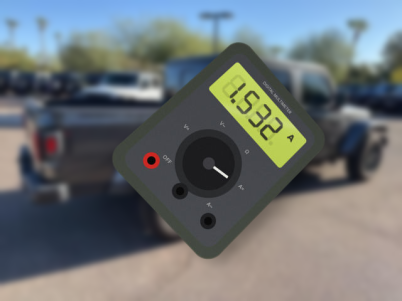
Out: 1.532A
